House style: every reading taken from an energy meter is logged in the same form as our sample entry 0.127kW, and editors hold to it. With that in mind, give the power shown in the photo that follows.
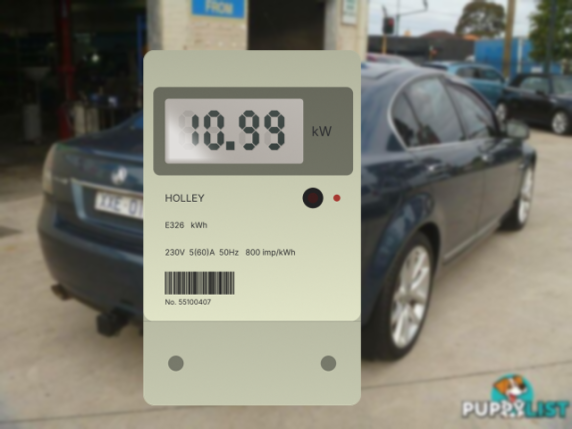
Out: 10.99kW
